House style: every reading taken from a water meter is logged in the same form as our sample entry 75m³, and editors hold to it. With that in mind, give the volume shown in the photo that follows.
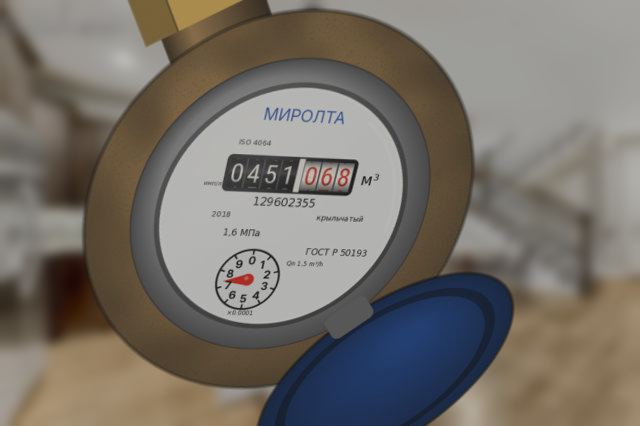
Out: 451.0687m³
